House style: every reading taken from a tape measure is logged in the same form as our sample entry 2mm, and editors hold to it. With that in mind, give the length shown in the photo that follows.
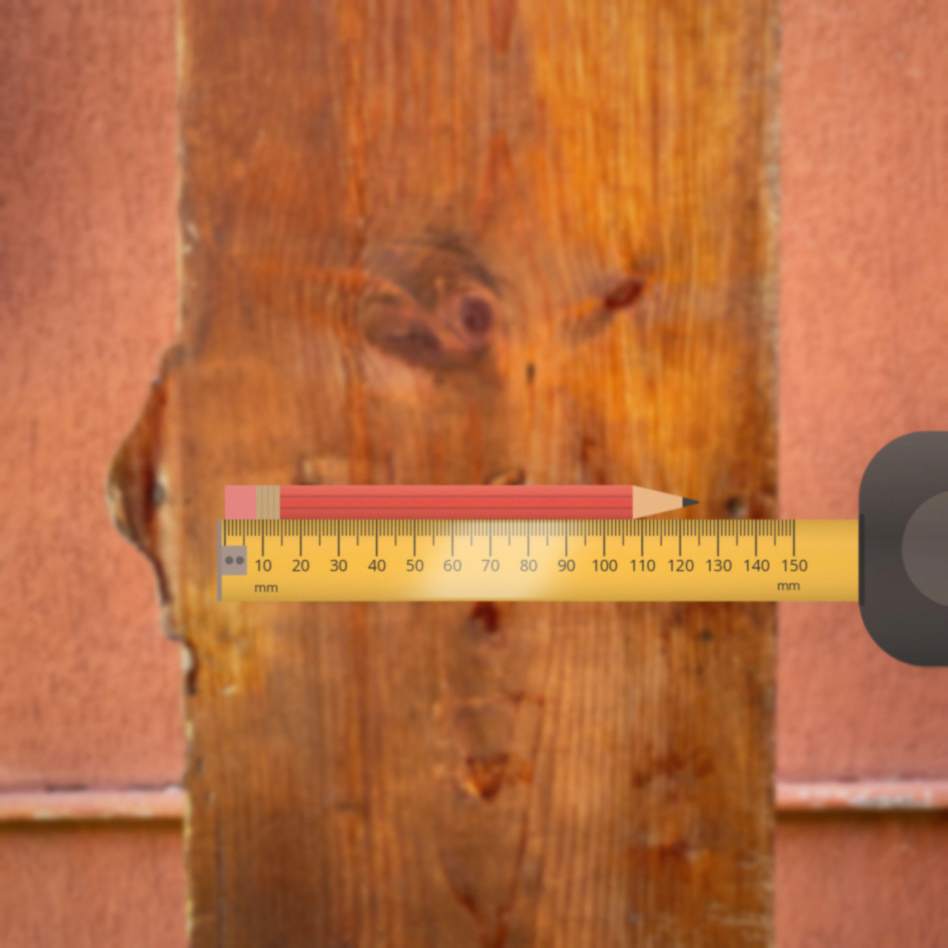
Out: 125mm
